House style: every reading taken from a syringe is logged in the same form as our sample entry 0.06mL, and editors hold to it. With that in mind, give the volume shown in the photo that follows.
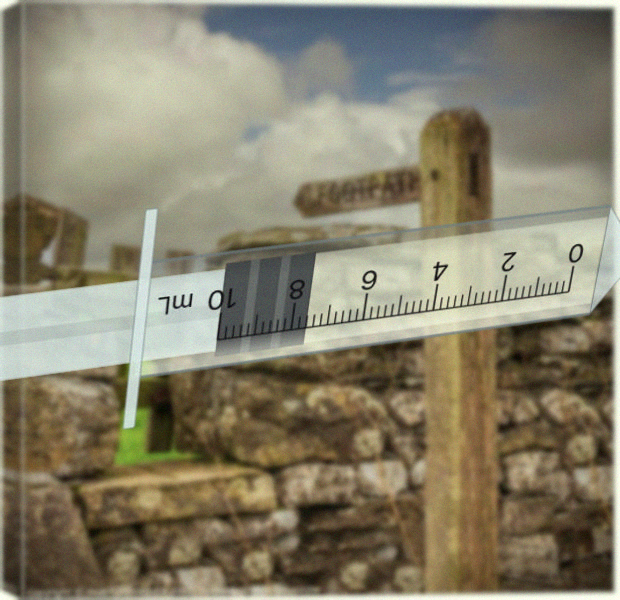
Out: 7.6mL
